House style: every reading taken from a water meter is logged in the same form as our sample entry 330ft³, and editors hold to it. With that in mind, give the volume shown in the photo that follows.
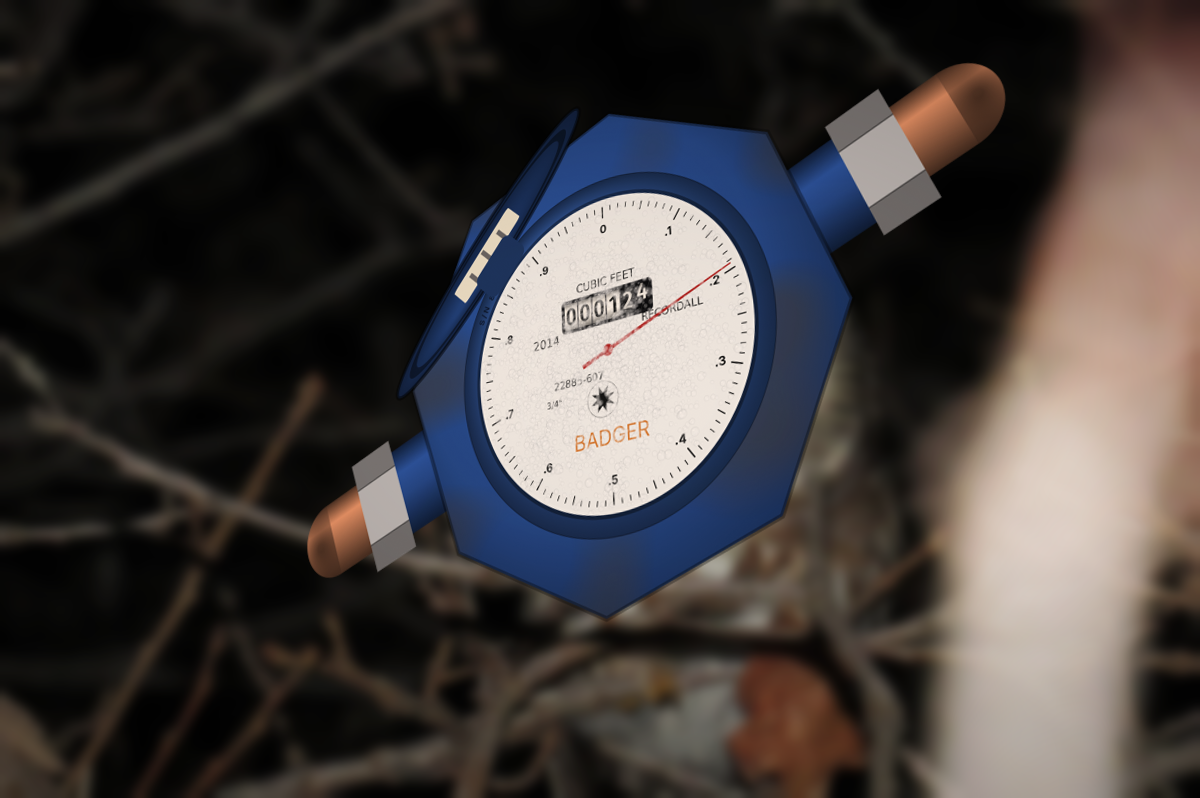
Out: 124.19ft³
